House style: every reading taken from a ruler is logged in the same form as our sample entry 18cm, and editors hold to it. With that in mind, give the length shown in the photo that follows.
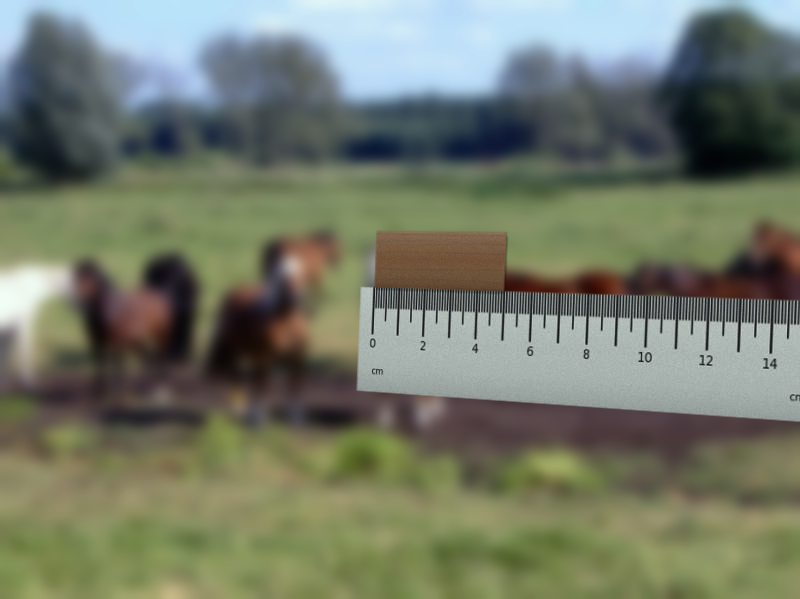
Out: 5cm
